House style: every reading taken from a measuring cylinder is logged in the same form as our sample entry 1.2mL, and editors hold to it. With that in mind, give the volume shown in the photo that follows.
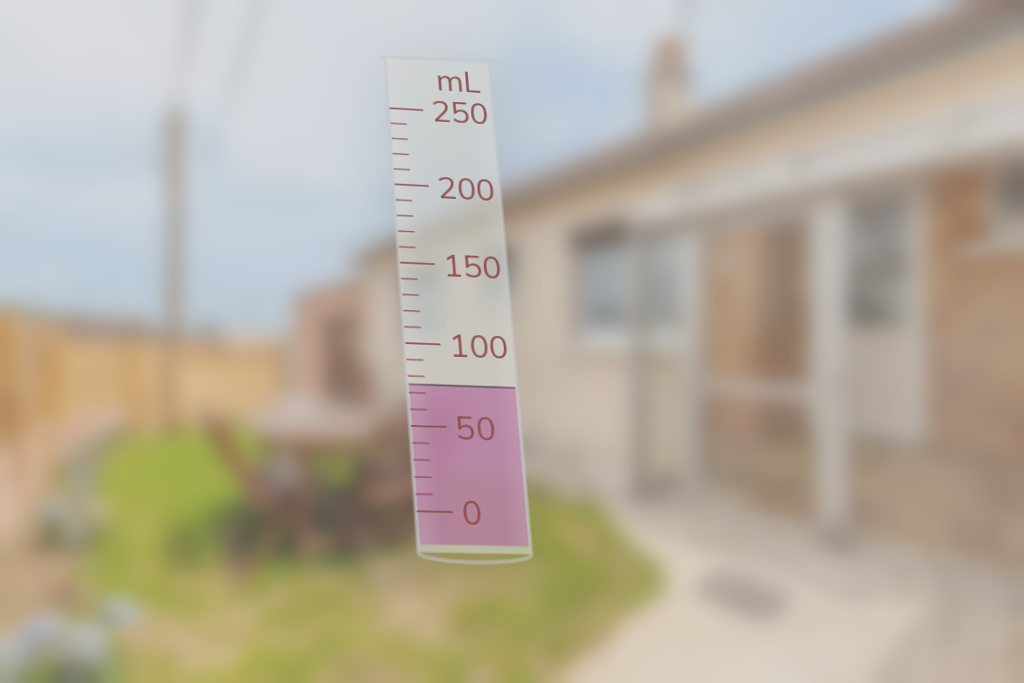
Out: 75mL
